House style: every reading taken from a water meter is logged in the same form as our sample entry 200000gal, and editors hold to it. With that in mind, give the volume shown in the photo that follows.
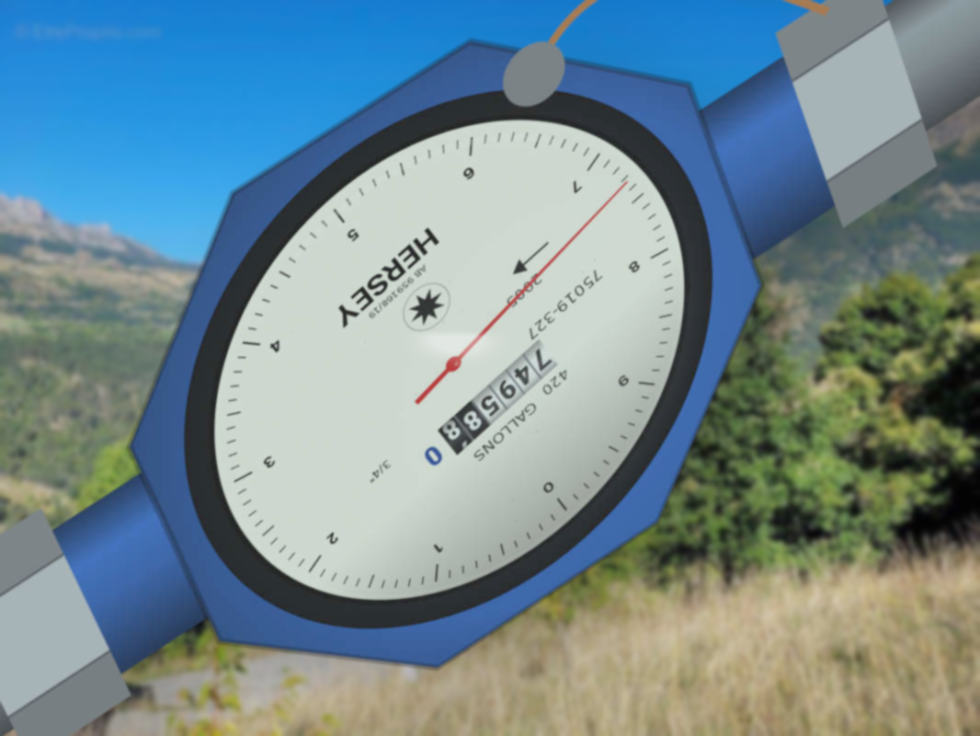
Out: 7495877.3gal
